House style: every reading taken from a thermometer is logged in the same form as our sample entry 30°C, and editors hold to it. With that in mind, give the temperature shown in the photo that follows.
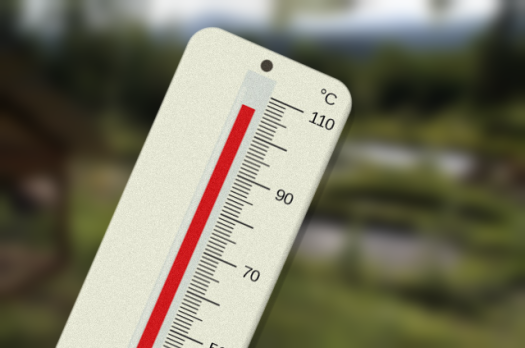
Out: 106°C
